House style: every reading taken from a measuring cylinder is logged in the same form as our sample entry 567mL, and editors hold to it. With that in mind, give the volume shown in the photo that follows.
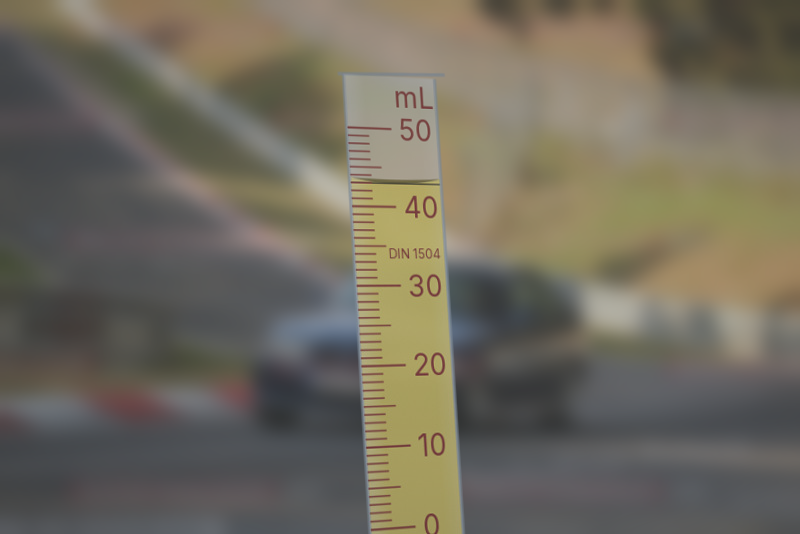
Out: 43mL
